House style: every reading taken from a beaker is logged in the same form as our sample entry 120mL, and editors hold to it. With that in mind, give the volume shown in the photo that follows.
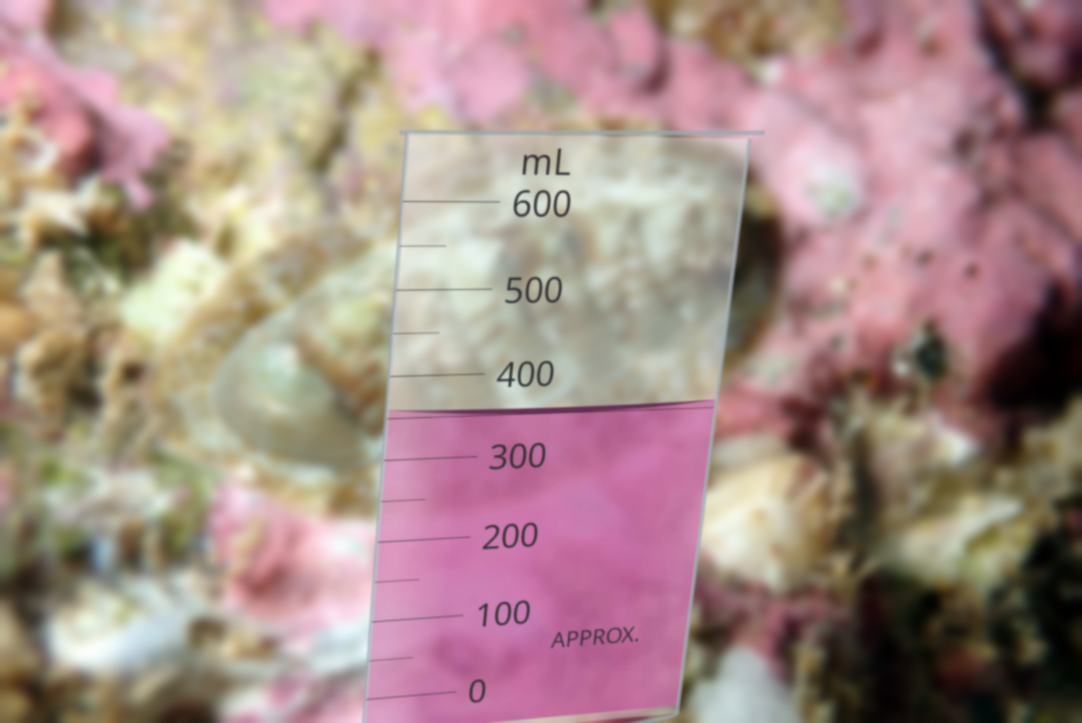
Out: 350mL
